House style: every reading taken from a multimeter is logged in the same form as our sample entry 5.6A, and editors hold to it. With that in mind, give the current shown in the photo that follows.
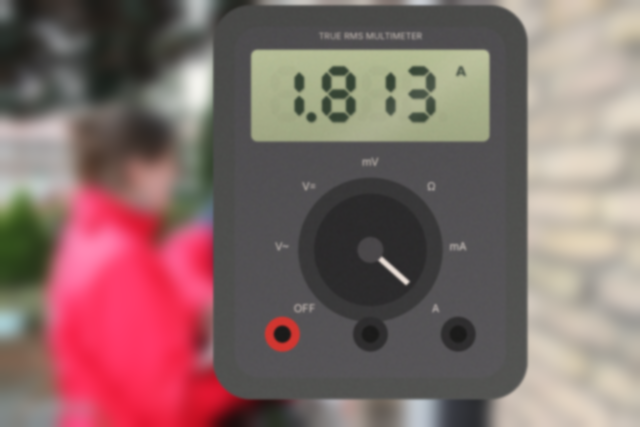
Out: 1.813A
